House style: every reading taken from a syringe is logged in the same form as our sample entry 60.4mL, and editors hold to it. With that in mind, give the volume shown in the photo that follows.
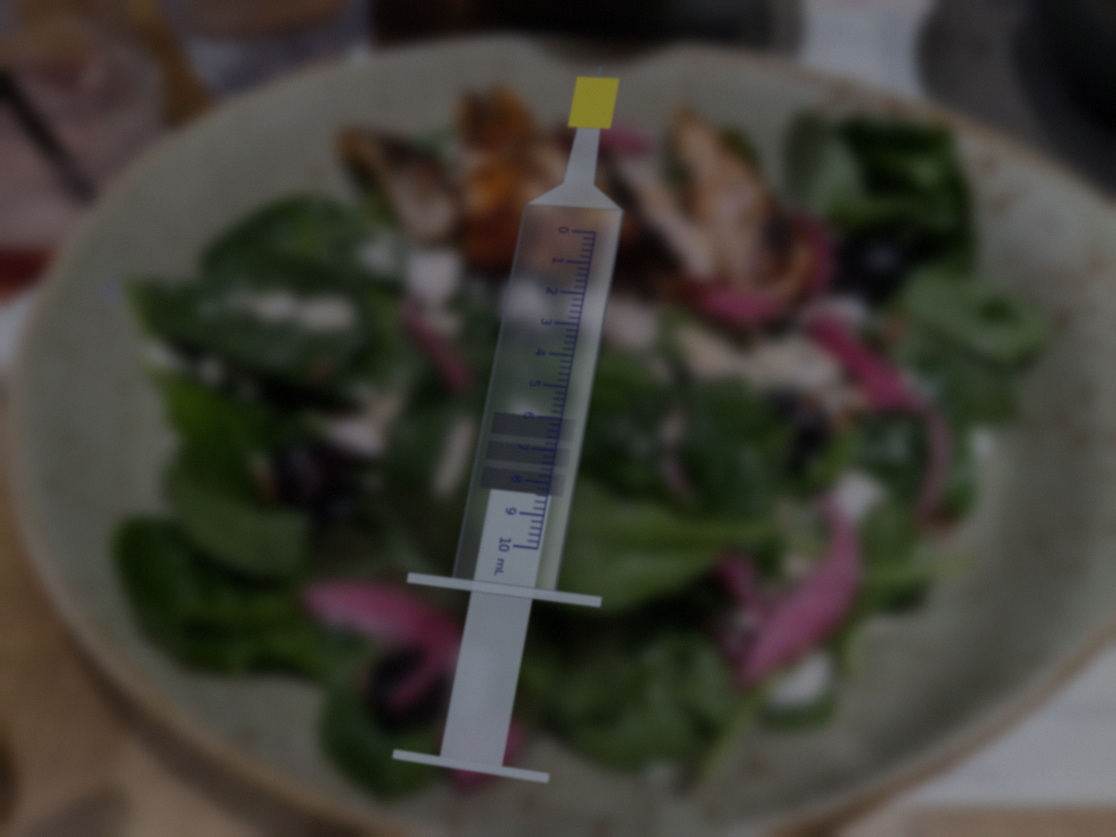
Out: 6mL
